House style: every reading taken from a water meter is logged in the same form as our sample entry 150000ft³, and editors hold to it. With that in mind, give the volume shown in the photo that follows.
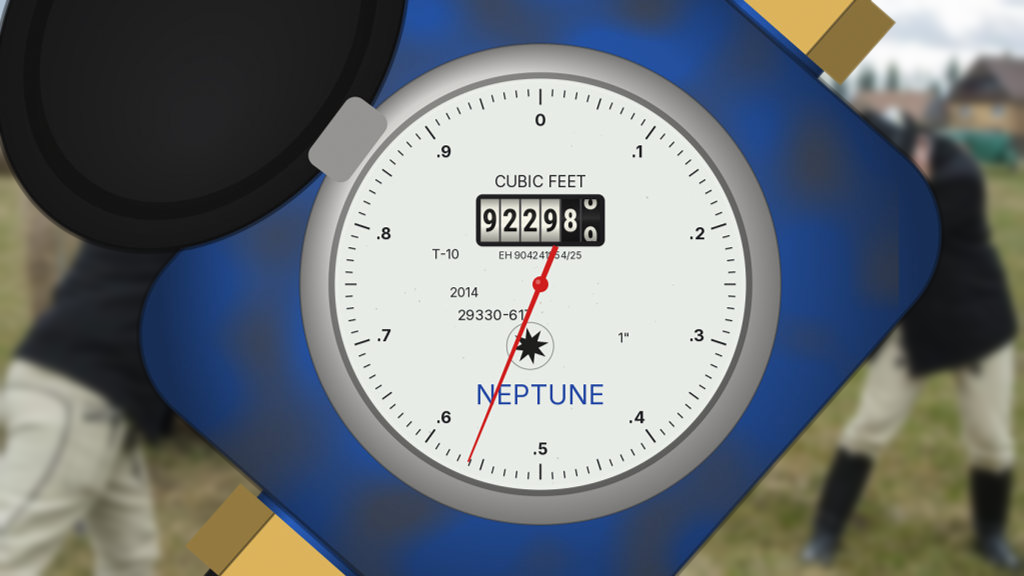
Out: 922988.56ft³
